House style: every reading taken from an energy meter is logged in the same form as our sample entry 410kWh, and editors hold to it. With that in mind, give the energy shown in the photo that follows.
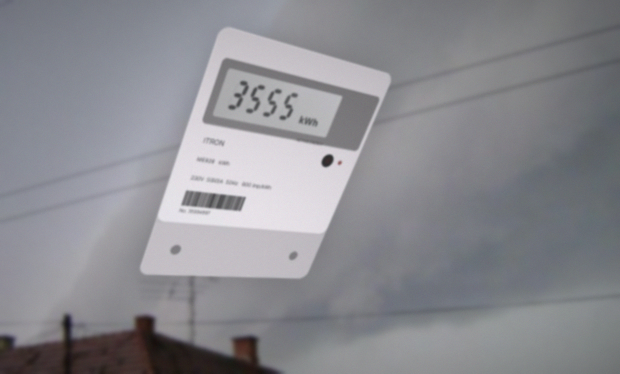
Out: 3555kWh
